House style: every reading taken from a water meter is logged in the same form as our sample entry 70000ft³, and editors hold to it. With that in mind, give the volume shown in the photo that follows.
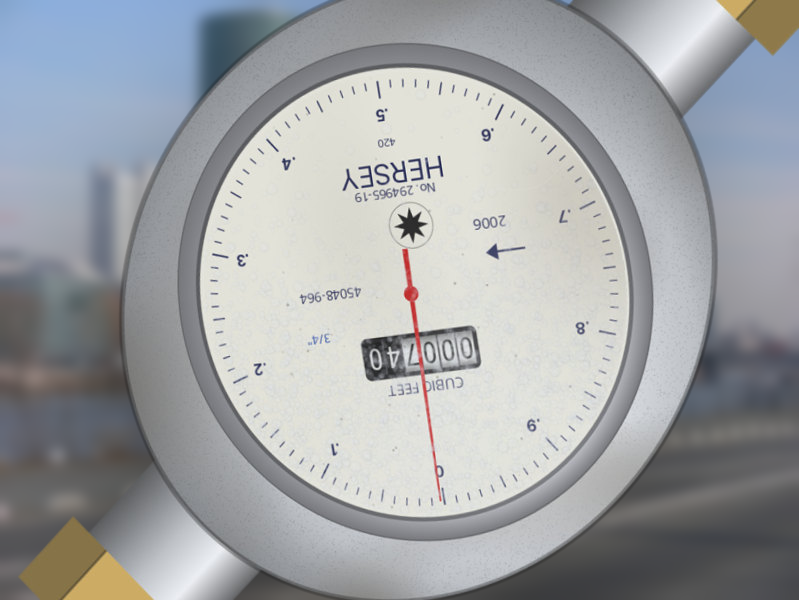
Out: 740.00ft³
